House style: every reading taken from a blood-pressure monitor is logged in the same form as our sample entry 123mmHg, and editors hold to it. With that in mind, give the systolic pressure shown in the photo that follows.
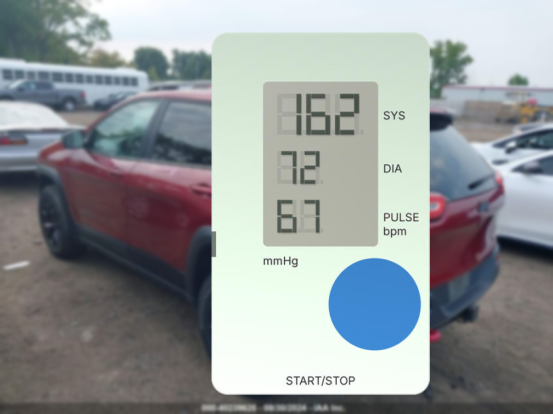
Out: 162mmHg
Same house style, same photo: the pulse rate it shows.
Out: 67bpm
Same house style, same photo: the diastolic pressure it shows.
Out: 72mmHg
